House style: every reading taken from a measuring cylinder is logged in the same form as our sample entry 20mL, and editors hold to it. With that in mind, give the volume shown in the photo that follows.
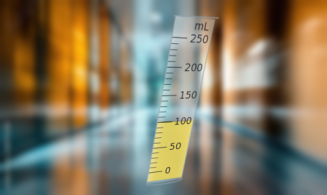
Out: 100mL
